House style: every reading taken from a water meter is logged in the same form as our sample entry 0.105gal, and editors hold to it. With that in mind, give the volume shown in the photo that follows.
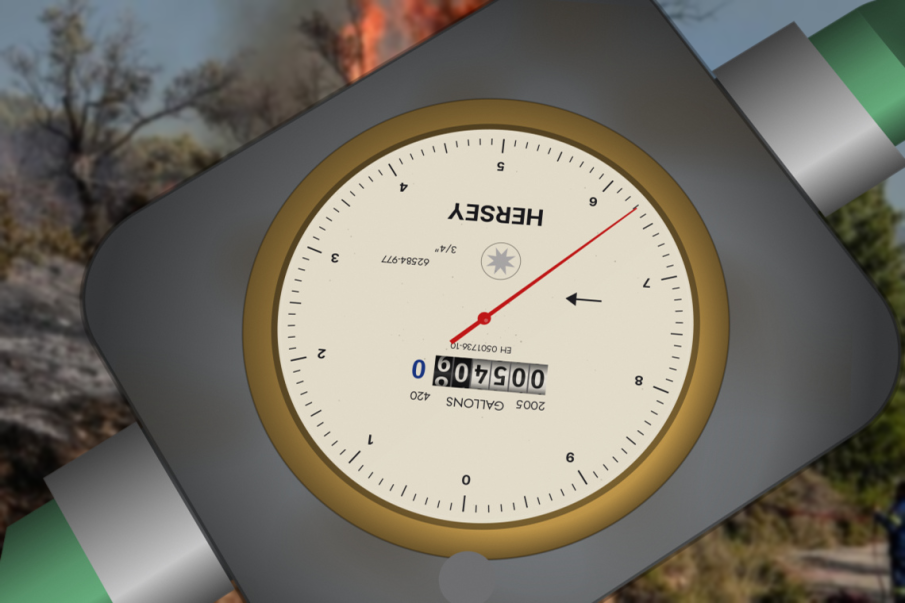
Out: 54086.3gal
